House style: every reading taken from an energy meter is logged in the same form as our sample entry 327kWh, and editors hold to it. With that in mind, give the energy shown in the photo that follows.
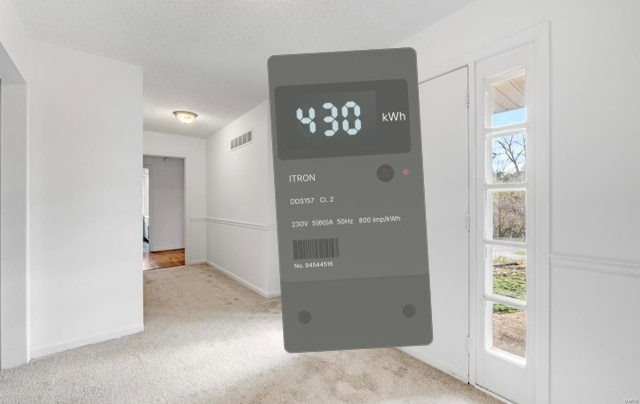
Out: 430kWh
